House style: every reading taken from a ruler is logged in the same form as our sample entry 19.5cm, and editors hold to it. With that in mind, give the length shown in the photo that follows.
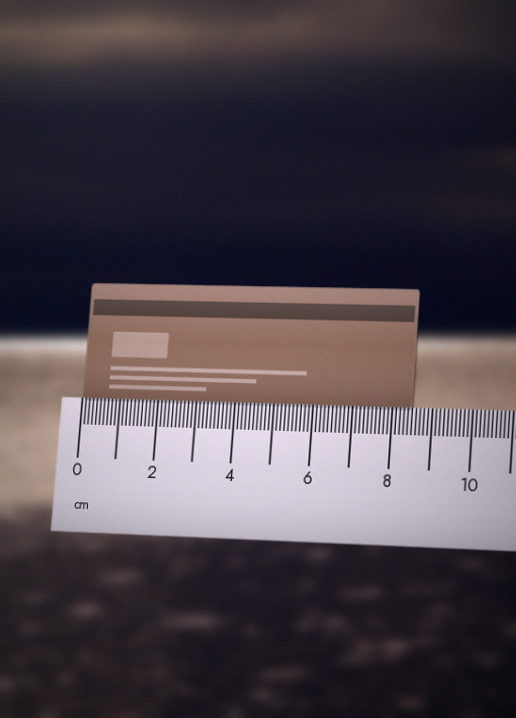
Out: 8.5cm
